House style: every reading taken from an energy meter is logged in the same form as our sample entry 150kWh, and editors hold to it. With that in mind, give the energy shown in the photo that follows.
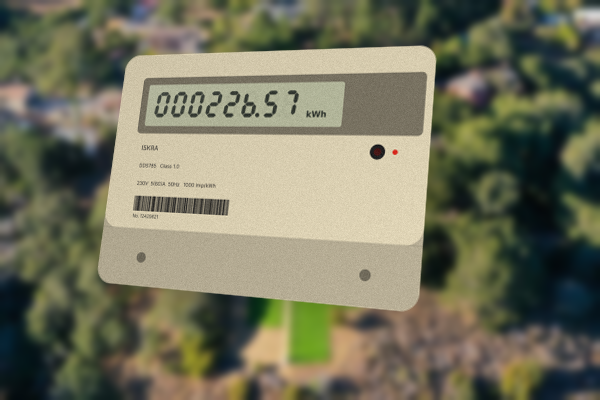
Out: 226.57kWh
